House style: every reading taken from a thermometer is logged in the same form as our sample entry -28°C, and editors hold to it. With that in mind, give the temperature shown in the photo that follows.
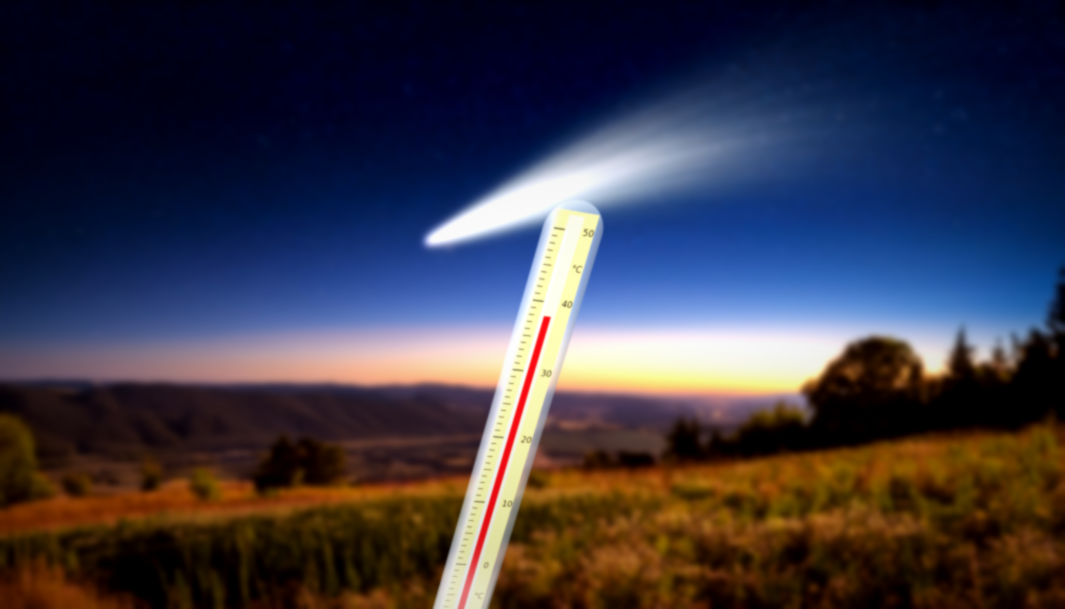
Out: 38°C
